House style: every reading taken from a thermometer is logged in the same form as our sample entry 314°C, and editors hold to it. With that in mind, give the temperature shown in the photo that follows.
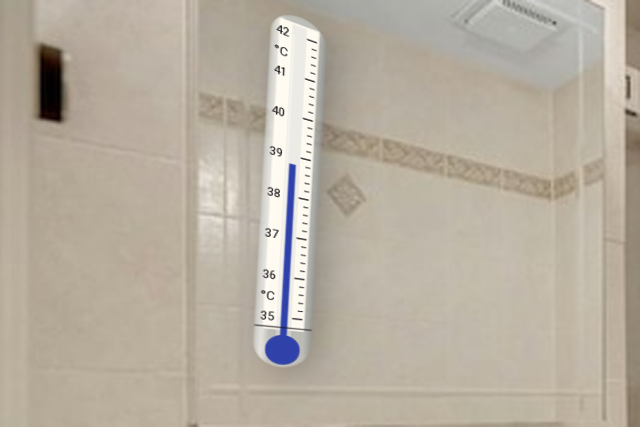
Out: 38.8°C
